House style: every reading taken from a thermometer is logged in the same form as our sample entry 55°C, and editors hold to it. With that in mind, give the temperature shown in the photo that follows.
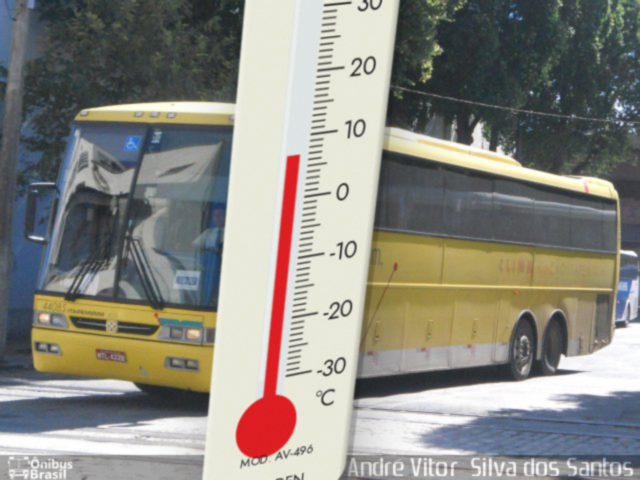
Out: 7°C
